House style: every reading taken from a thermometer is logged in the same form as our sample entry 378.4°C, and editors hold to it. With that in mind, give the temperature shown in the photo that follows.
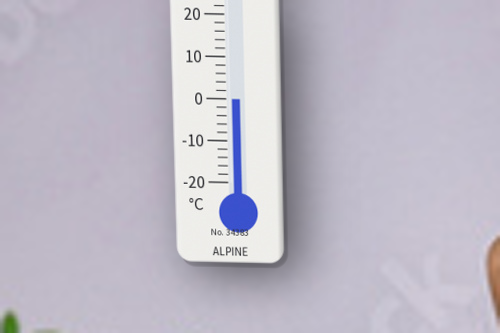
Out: 0°C
